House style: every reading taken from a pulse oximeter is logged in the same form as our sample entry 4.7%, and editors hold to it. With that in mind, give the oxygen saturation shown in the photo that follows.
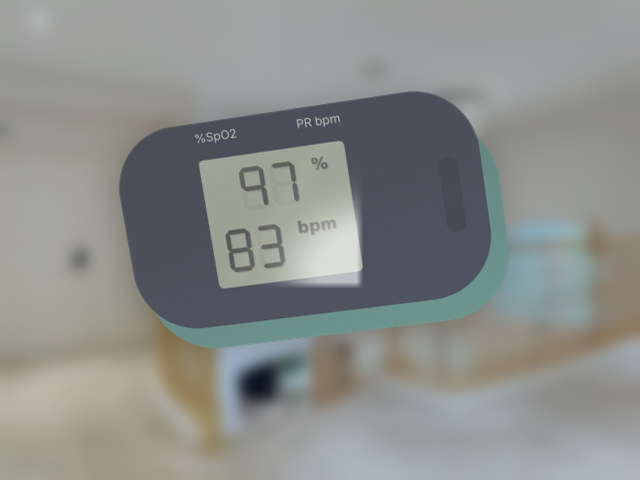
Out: 97%
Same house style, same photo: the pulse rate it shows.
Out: 83bpm
